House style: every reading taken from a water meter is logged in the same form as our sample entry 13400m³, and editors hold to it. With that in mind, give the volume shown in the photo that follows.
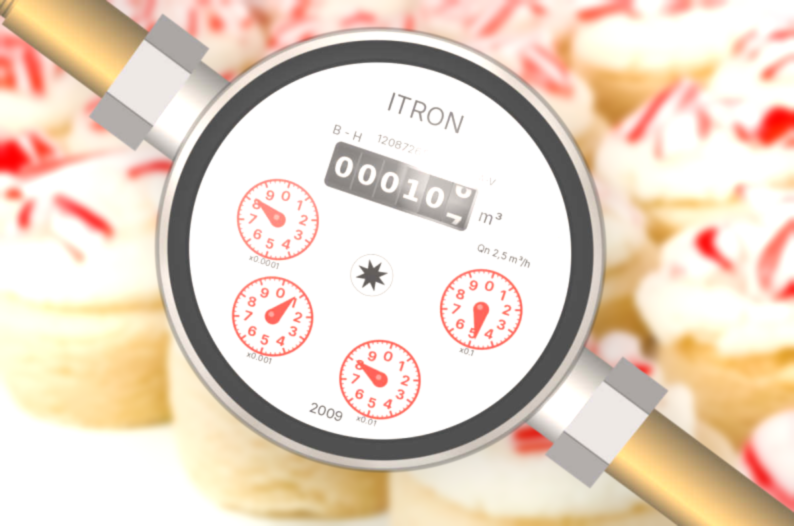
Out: 106.4808m³
